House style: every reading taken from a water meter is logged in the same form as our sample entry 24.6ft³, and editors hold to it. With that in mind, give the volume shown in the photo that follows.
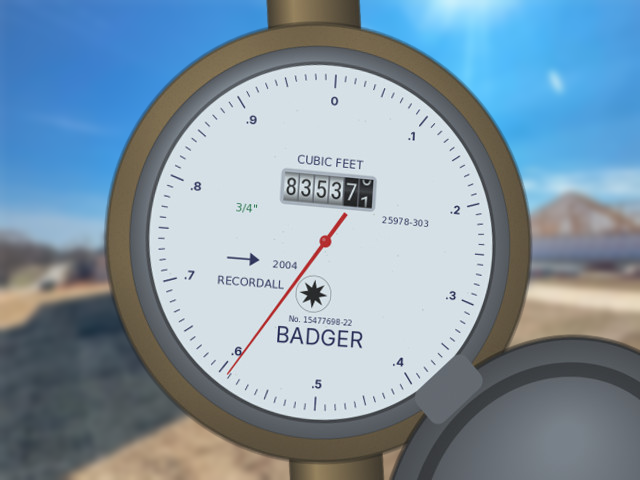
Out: 835370.59ft³
